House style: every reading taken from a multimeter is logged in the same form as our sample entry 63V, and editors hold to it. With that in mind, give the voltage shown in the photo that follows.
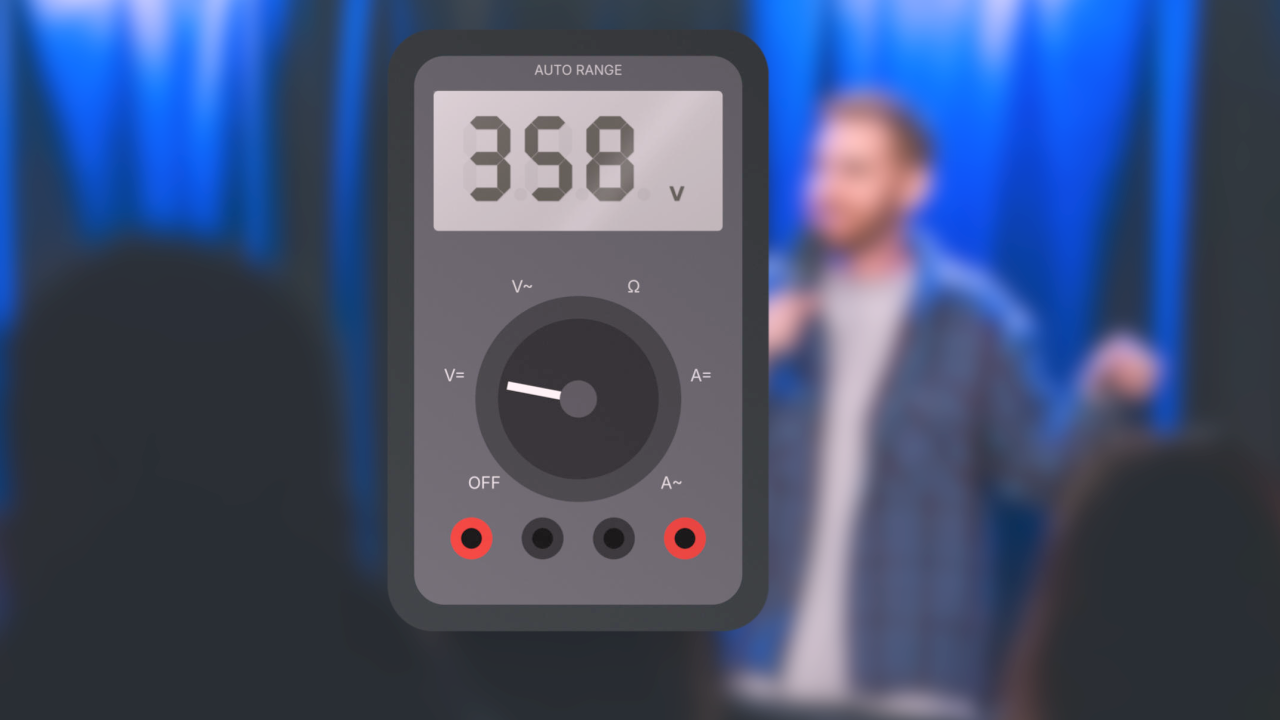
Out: 358V
